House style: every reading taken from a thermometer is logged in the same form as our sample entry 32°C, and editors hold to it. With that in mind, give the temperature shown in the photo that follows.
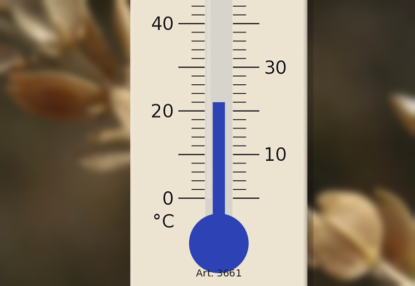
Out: 22°C
